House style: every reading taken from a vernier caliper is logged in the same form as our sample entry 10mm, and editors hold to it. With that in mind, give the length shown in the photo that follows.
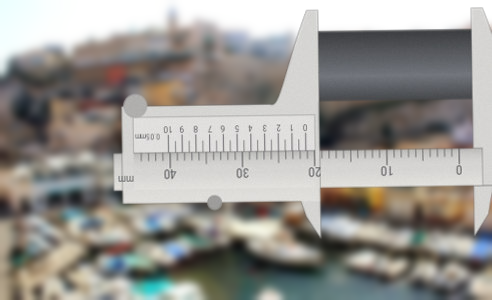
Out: 21.2mm
